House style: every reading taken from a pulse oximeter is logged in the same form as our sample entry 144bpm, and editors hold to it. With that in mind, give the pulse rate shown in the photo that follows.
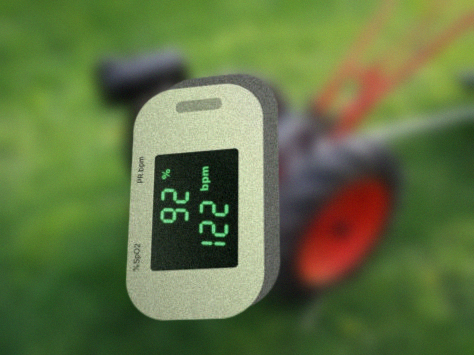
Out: 122bpm
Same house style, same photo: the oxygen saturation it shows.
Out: 92%
